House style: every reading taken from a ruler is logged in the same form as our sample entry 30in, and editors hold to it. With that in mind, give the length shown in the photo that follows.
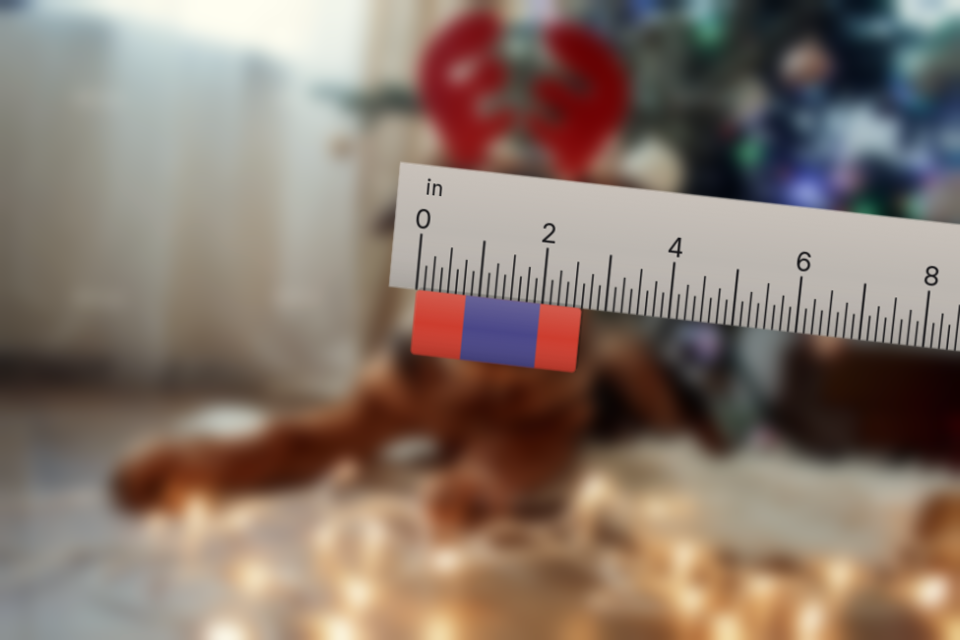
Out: 2.625in
